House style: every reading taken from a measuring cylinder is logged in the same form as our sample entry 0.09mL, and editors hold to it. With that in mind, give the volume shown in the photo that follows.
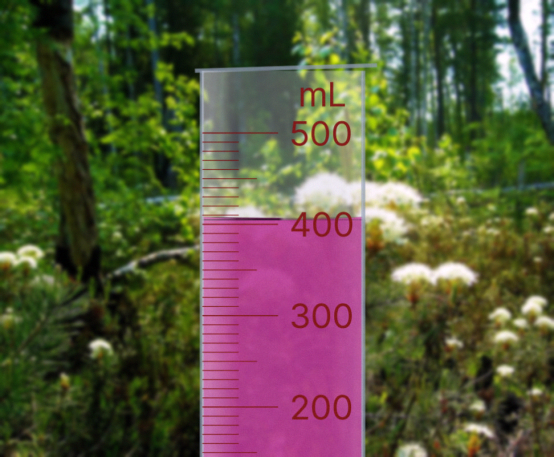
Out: 405mL
